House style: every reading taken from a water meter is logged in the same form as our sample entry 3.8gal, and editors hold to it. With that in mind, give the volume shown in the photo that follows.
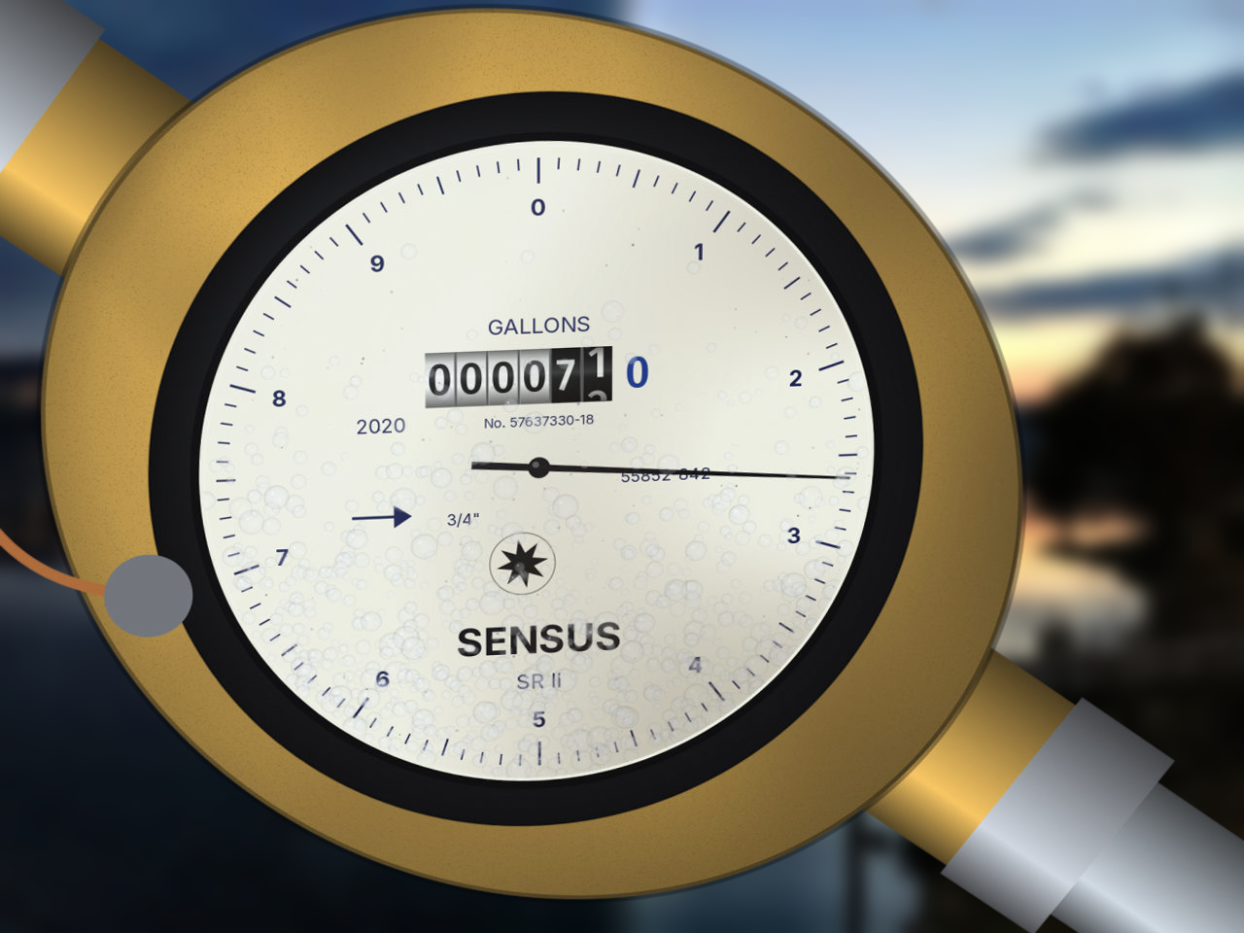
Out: 712.6gal
